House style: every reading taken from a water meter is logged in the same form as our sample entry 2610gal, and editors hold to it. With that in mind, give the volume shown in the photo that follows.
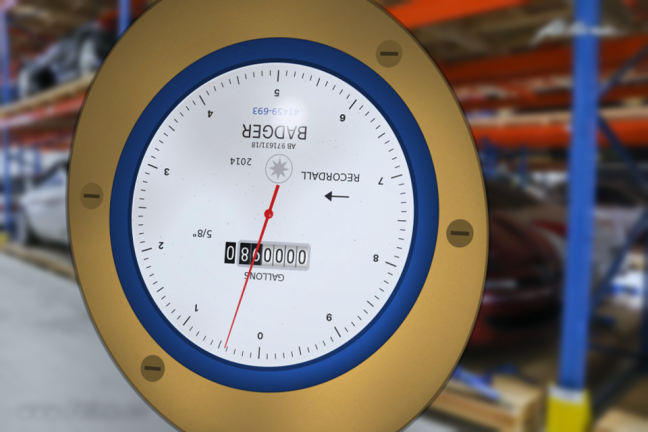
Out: 980.4gal
